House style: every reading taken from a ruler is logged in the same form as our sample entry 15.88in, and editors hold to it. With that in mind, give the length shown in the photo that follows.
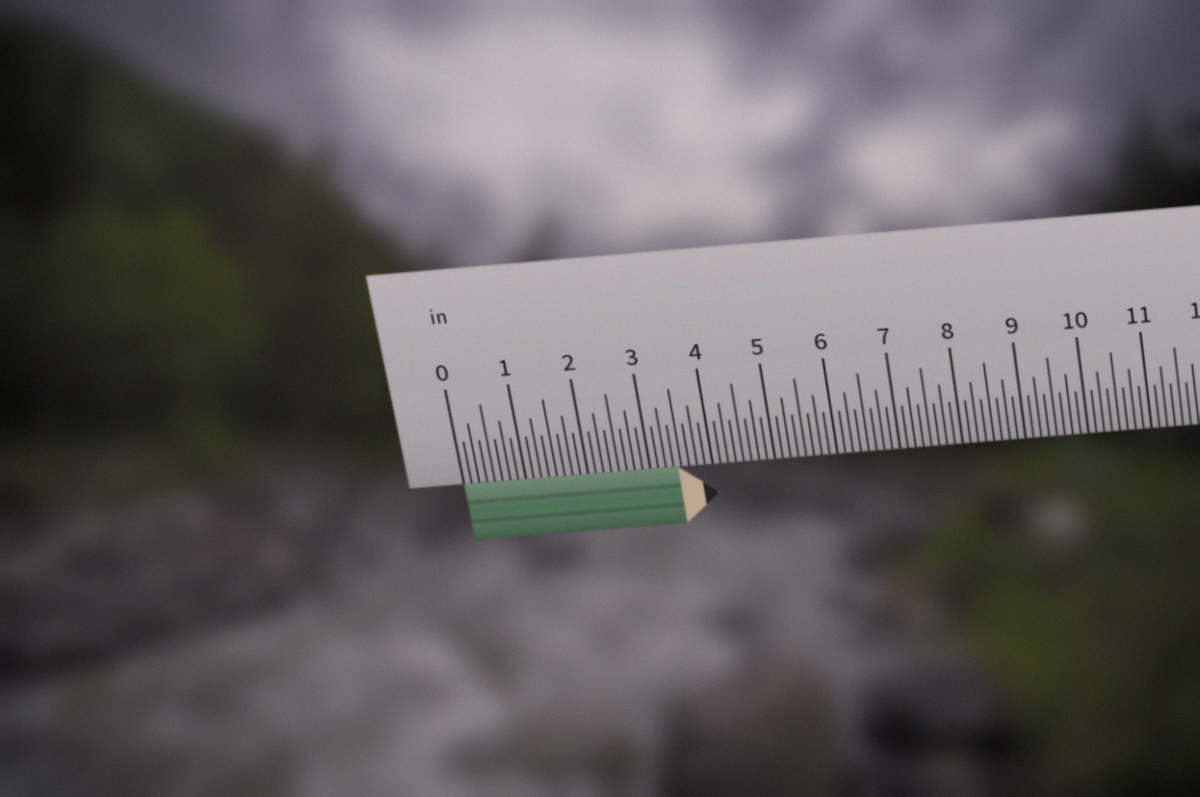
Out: 4in
